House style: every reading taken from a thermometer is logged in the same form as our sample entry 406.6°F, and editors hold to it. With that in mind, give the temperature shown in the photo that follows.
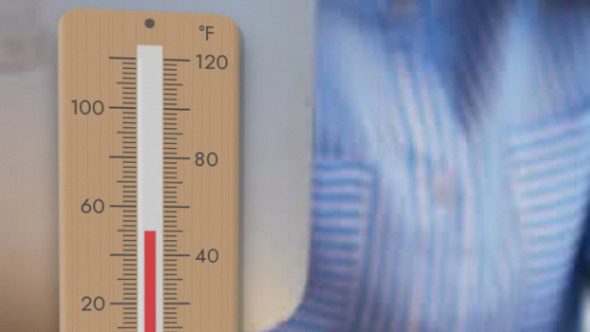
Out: 50°F
